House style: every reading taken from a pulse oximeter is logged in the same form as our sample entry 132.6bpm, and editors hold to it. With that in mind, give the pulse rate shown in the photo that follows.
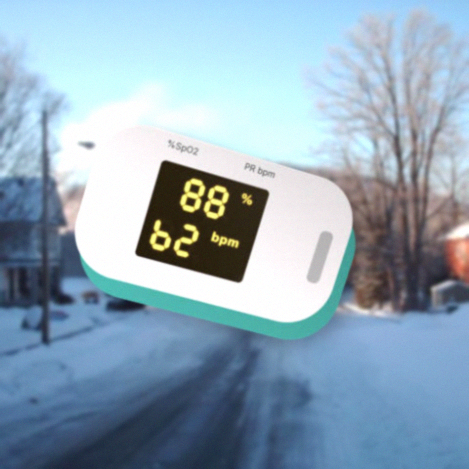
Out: 62bpm
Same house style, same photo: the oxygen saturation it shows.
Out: 88%
